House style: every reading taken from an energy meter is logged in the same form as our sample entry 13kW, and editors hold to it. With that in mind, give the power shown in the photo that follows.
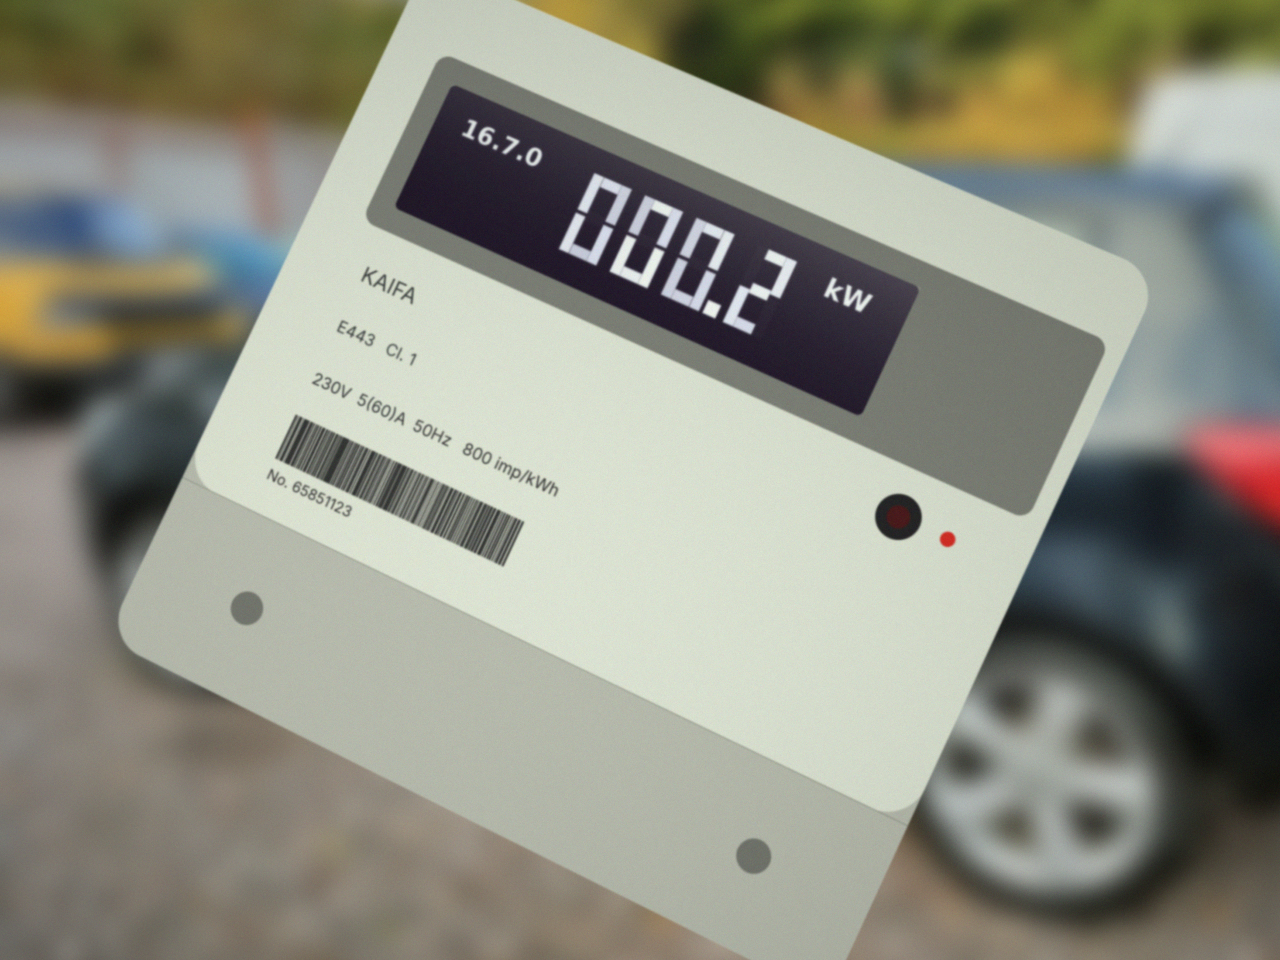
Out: 0.2kW
